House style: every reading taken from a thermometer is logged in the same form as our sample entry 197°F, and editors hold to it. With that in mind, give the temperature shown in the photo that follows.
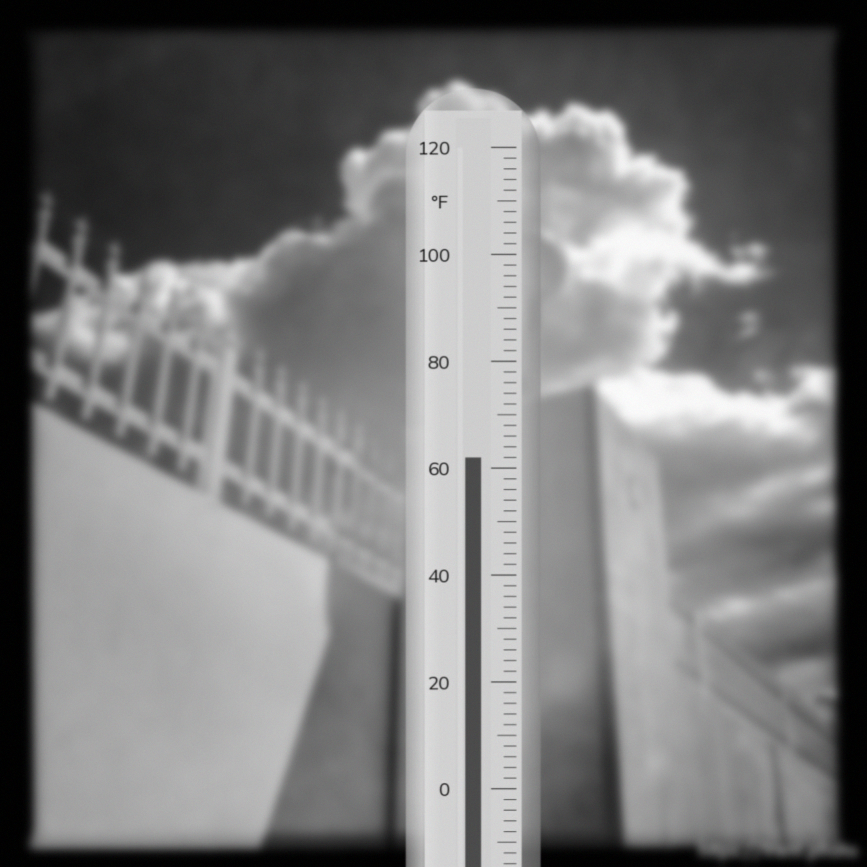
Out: 62°F
